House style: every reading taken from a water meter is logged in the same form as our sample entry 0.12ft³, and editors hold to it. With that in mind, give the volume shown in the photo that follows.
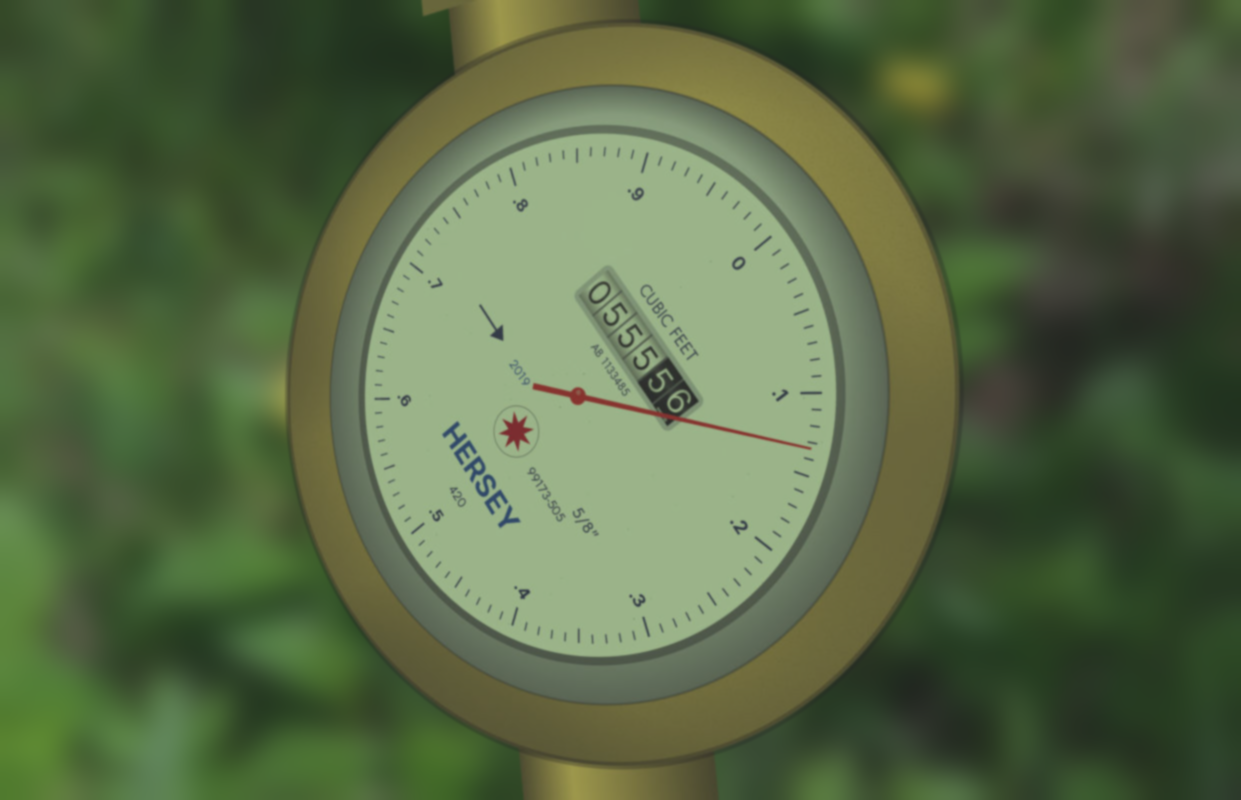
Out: 55556.13ft³
